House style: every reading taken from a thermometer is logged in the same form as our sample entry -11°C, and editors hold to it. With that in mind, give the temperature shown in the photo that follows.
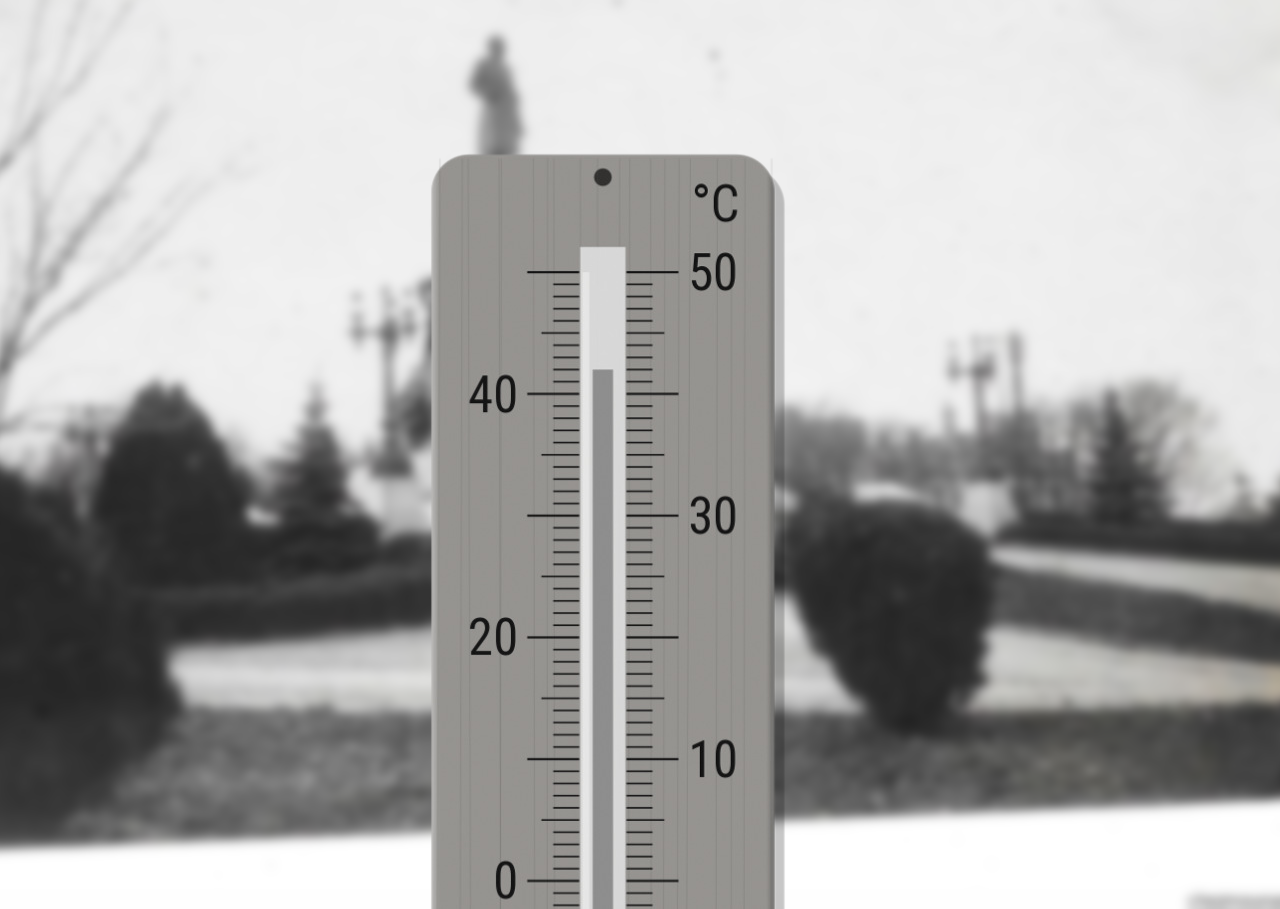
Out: 42°C
